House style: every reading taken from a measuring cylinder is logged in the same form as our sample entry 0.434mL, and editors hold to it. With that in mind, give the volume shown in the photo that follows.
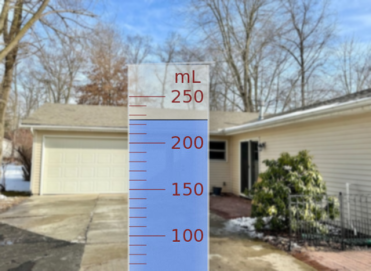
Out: 225mL
